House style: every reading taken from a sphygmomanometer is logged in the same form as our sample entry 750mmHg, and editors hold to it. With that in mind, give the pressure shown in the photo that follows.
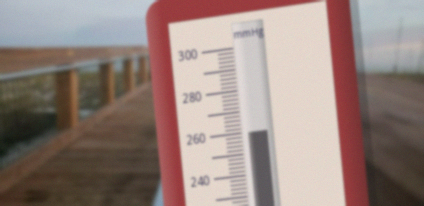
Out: 260mmHg
